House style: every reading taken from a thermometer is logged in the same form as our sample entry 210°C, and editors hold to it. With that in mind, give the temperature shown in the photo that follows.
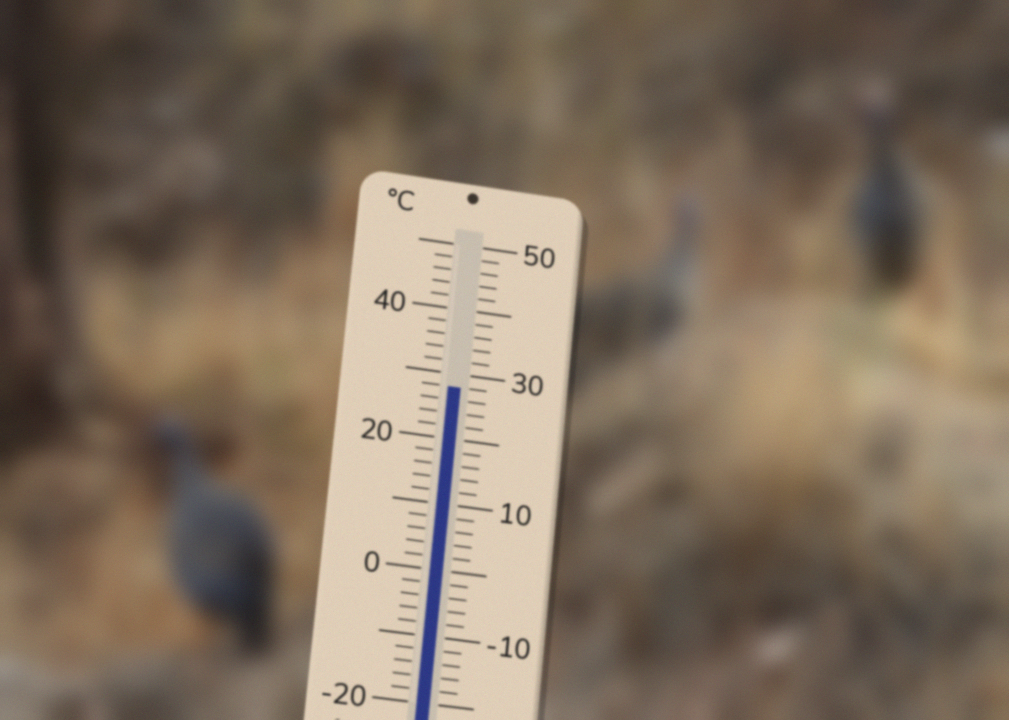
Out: 28°C
